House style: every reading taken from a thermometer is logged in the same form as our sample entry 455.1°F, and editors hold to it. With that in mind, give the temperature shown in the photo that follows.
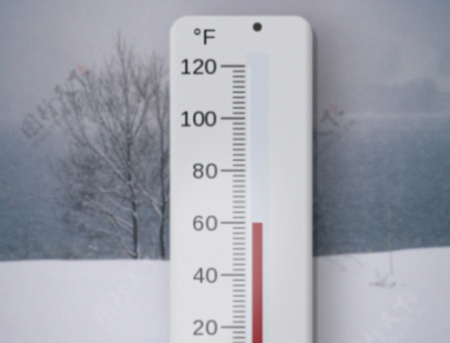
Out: 60°F
